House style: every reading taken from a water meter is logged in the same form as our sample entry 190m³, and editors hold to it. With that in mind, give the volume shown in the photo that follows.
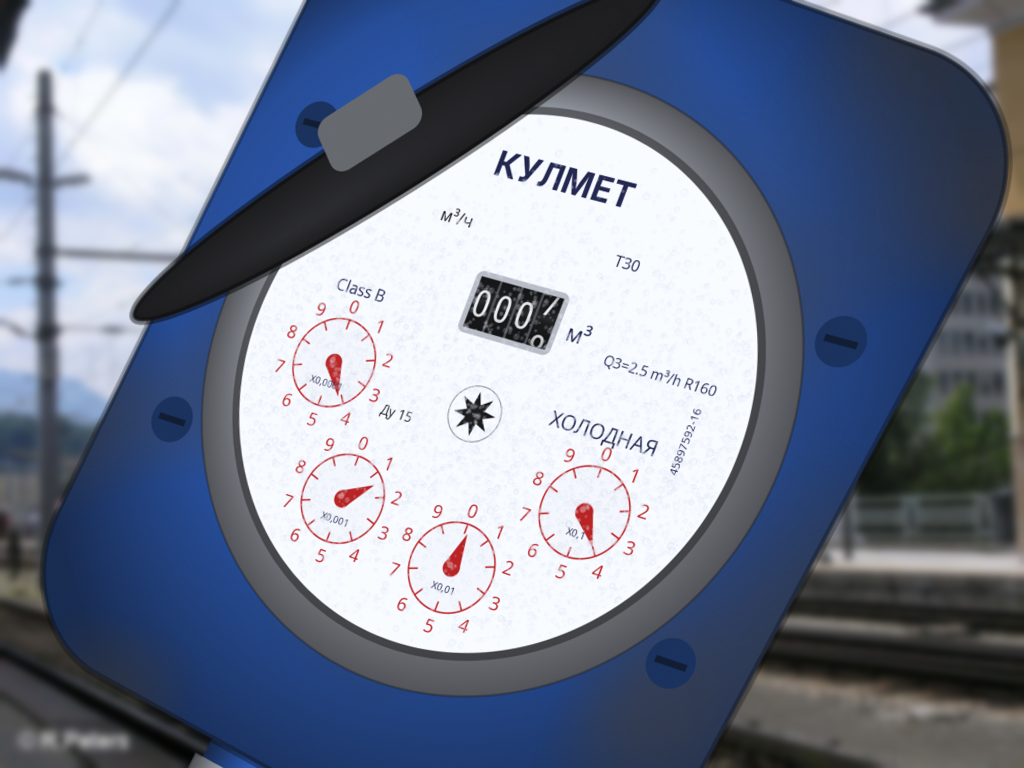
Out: 7.4014m³
